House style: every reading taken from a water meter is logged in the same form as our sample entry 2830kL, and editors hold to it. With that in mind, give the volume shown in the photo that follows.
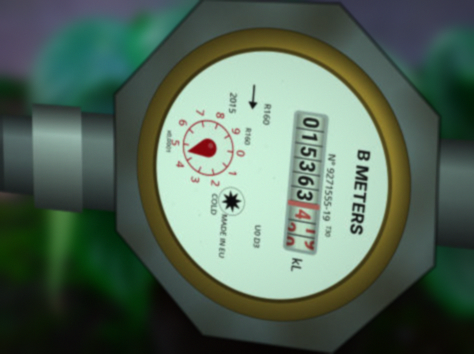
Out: 15363.4194kL
